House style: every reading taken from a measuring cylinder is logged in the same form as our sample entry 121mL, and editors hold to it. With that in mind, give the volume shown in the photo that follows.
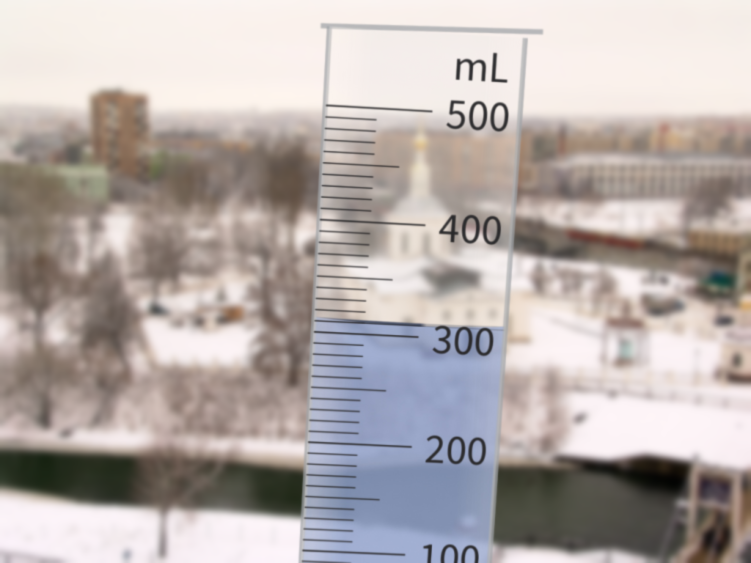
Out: 310mL
